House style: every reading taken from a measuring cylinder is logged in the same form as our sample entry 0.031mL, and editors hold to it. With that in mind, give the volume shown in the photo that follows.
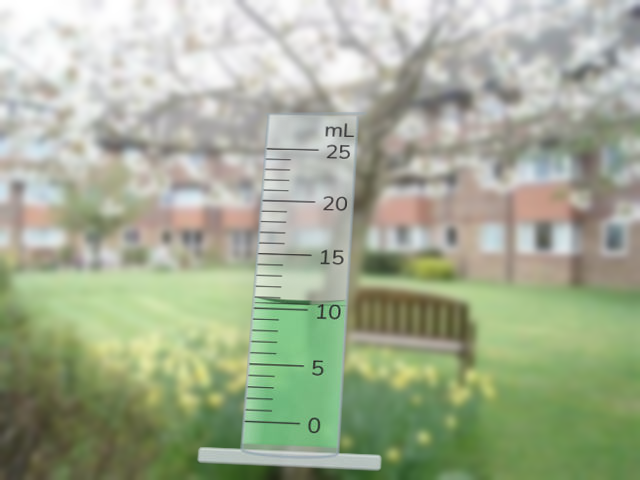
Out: 10.5mL
